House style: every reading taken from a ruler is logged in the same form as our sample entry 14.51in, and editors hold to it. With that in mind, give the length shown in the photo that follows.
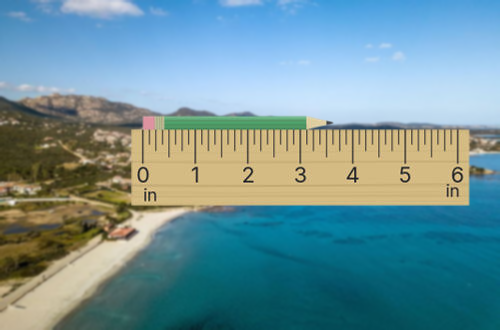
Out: 3.625in
